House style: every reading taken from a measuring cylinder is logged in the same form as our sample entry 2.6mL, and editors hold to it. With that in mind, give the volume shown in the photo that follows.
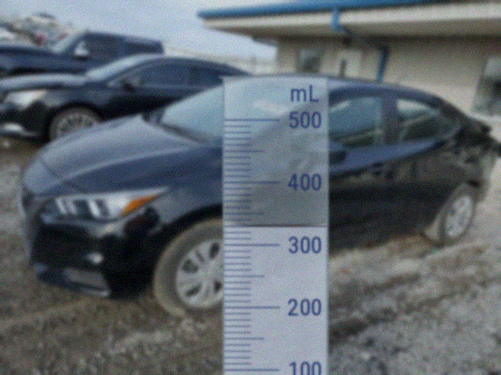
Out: 330mL
